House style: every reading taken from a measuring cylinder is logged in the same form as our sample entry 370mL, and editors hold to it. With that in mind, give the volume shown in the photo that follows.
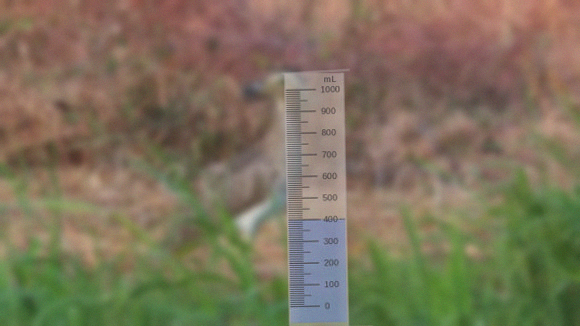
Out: 400mL
